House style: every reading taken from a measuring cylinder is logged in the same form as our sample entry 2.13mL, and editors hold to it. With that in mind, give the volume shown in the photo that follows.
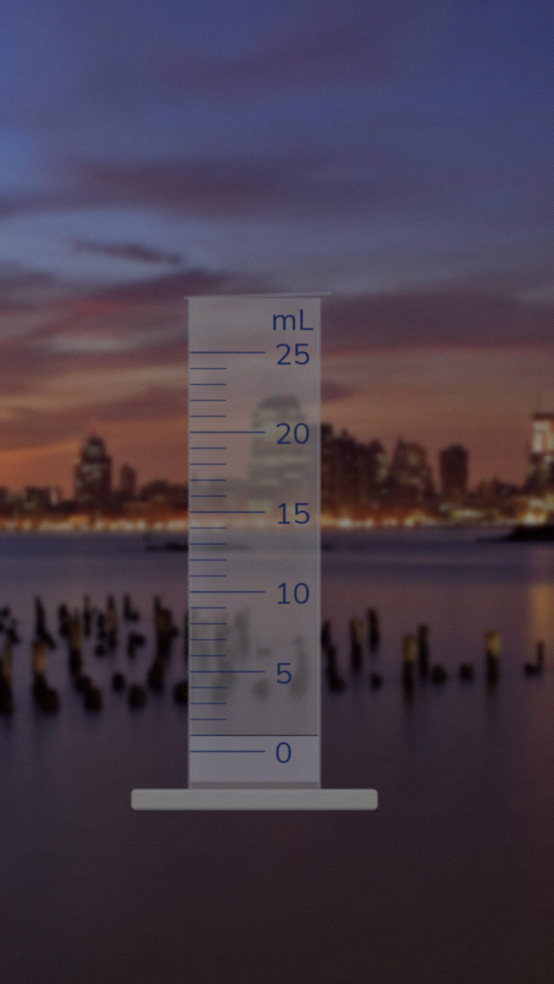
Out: 1mL
